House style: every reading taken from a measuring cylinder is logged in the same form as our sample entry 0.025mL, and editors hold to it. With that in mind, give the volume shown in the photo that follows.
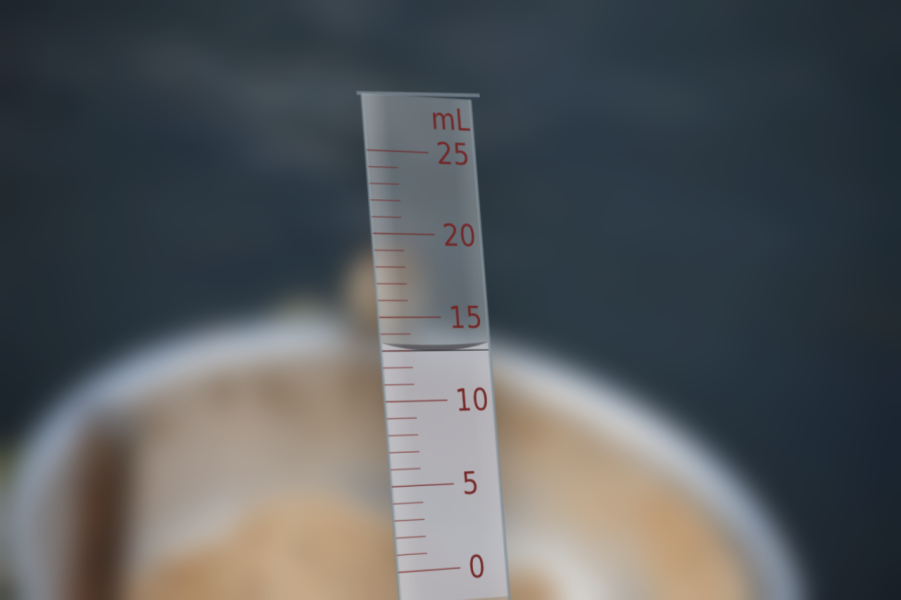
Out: 13mL
